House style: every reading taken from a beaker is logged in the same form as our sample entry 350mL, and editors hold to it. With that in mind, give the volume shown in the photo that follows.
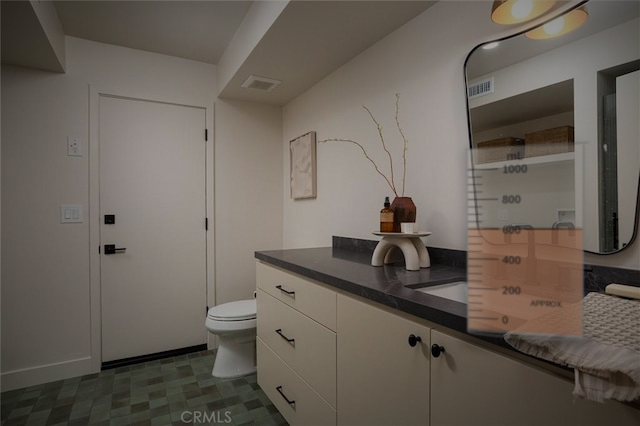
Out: 600mL
